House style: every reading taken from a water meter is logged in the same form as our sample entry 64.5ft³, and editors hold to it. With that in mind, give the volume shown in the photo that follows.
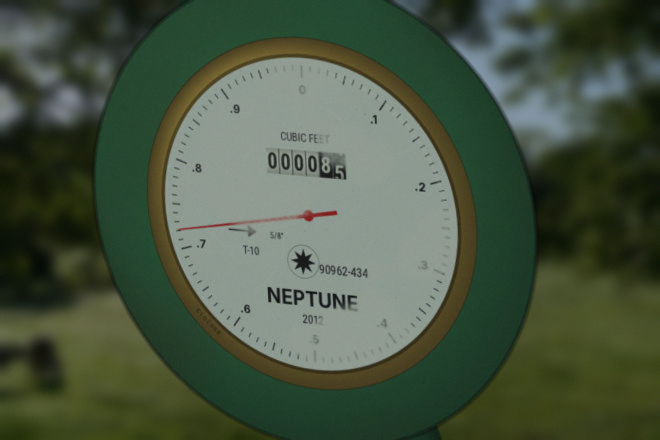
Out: 84.72ft³
